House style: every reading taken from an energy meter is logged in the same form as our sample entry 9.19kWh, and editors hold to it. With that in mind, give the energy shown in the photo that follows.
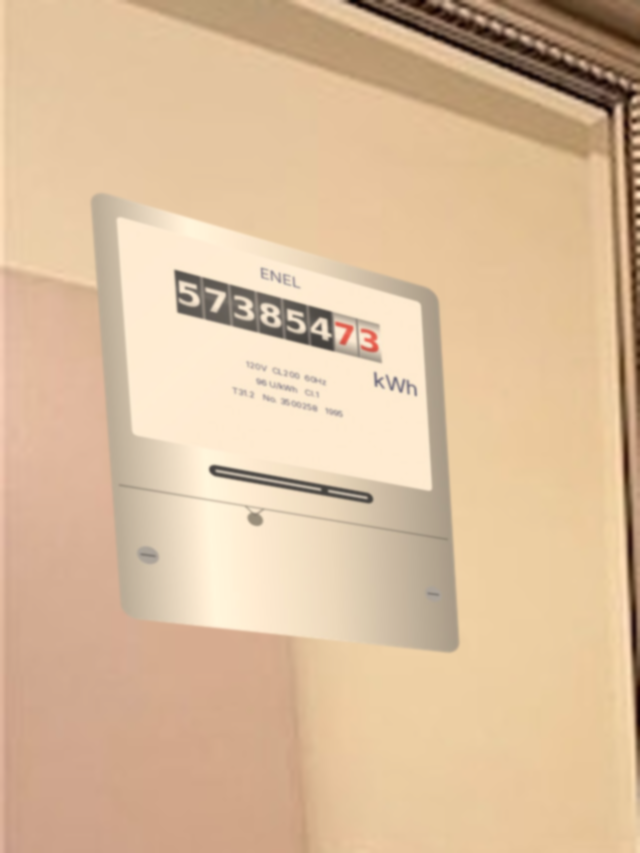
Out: 573854.73kWh
